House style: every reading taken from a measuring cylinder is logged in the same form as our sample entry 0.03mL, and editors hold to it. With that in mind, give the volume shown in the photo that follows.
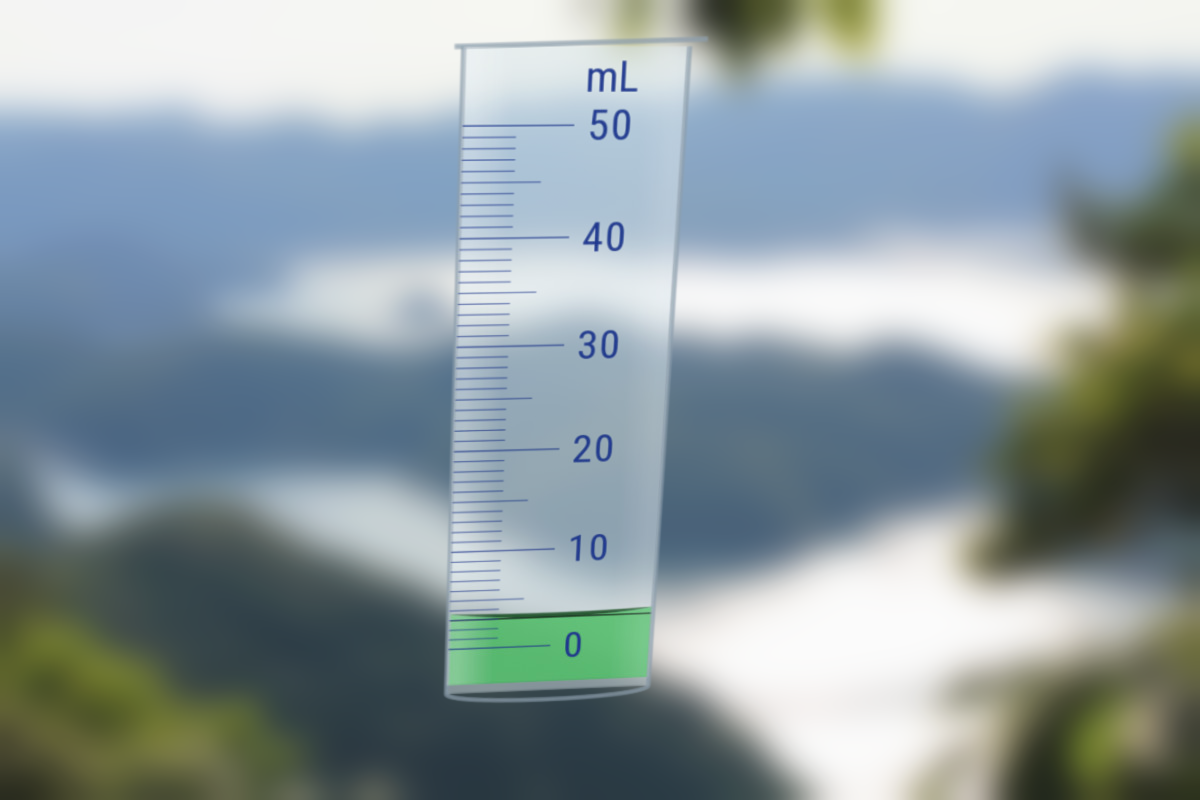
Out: 3mL
